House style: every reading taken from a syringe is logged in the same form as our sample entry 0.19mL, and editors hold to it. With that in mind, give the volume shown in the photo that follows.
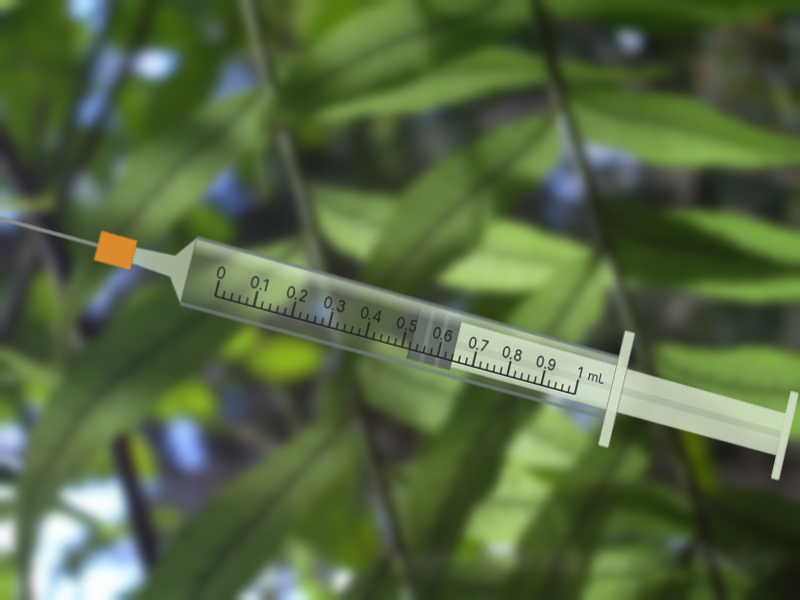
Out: 0.52mL
